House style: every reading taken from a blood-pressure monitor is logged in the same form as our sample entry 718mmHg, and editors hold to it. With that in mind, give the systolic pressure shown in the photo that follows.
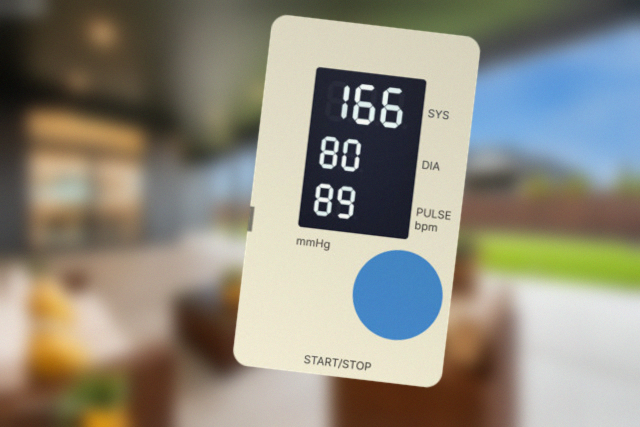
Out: 166mmHg
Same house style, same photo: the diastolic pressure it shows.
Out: 80mmHg
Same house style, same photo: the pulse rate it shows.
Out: 89bpm
